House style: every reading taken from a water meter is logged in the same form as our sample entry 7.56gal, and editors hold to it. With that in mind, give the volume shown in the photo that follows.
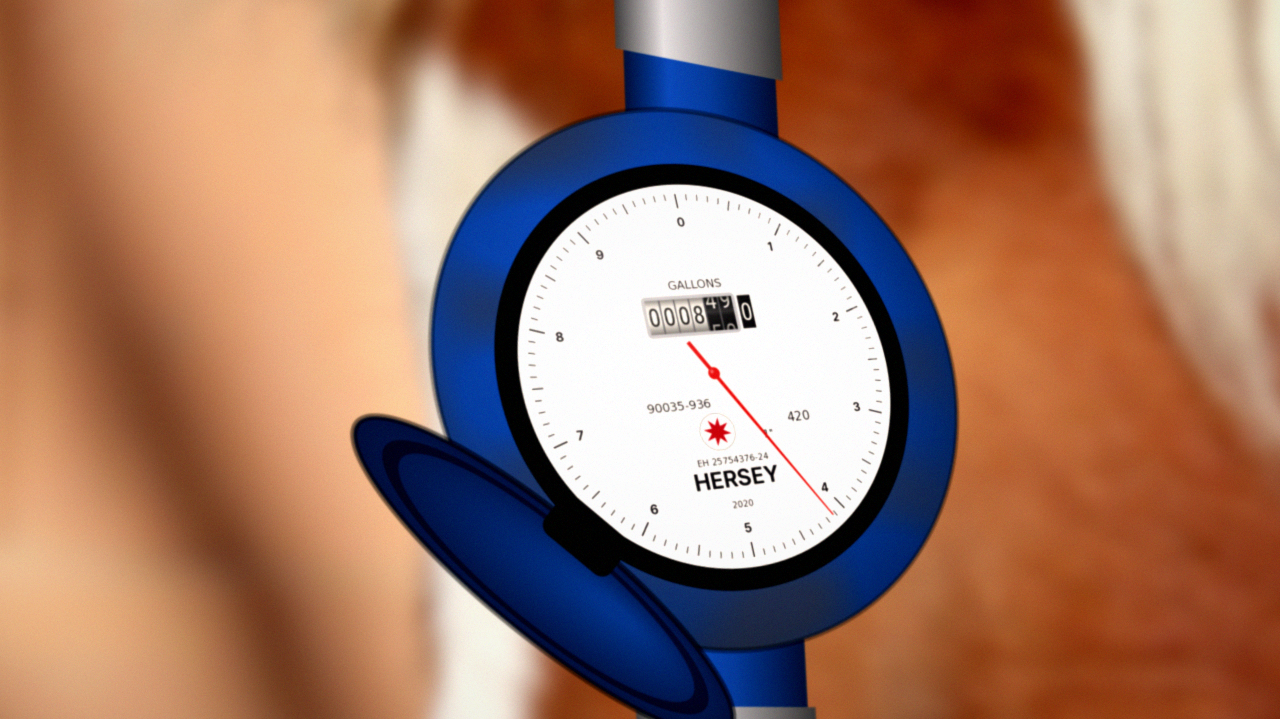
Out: 8494.1gal
